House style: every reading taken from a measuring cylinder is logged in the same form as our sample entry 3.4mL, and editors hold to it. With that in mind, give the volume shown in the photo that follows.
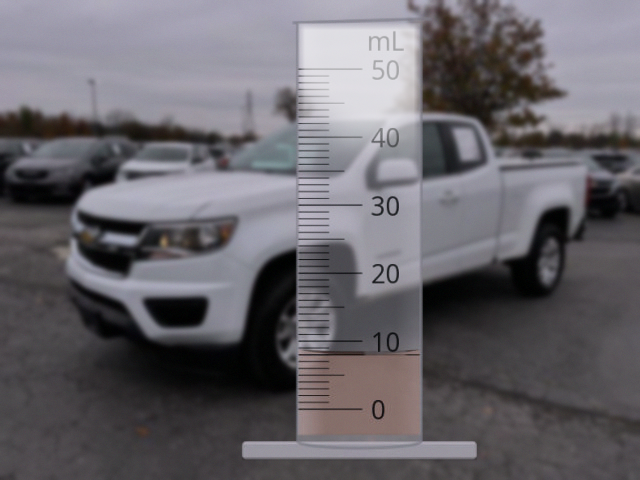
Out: 8mL
